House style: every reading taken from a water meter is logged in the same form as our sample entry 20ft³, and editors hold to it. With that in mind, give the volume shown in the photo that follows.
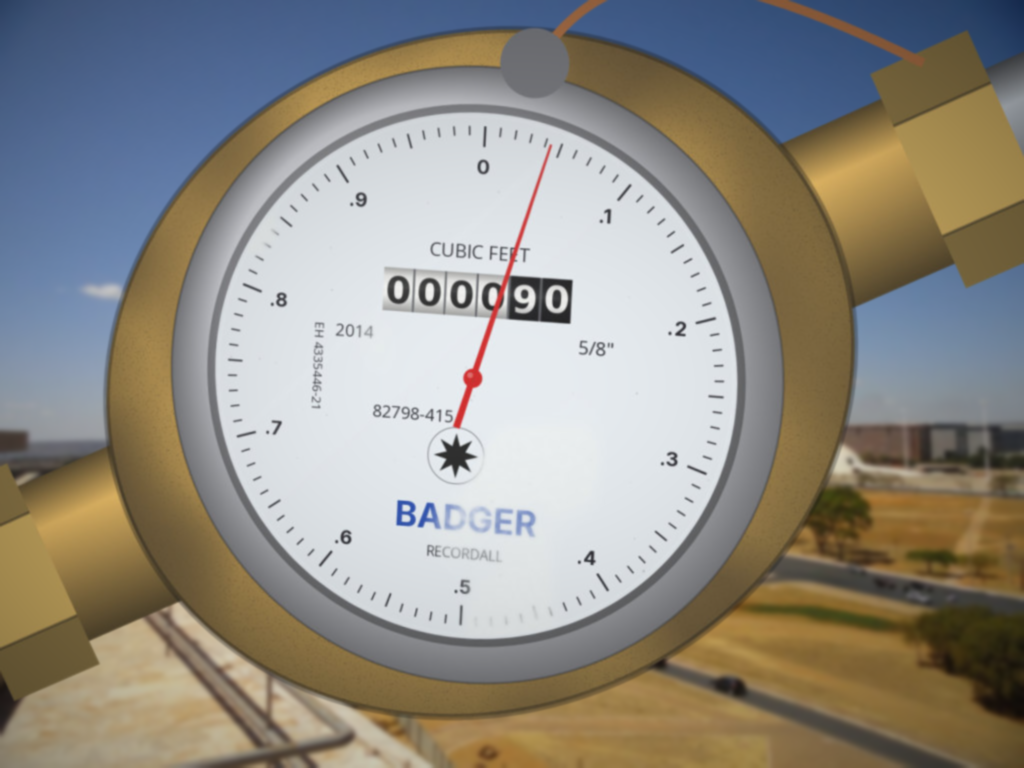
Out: 90.04ft³
